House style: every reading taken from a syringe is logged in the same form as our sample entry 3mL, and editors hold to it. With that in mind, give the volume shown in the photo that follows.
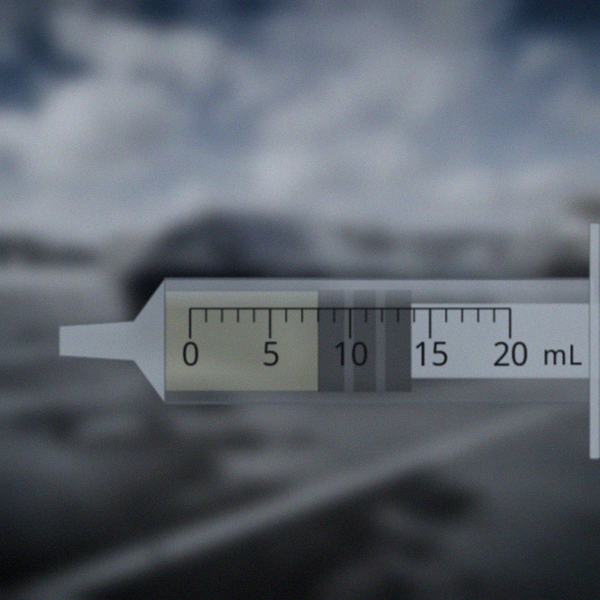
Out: 8mL
